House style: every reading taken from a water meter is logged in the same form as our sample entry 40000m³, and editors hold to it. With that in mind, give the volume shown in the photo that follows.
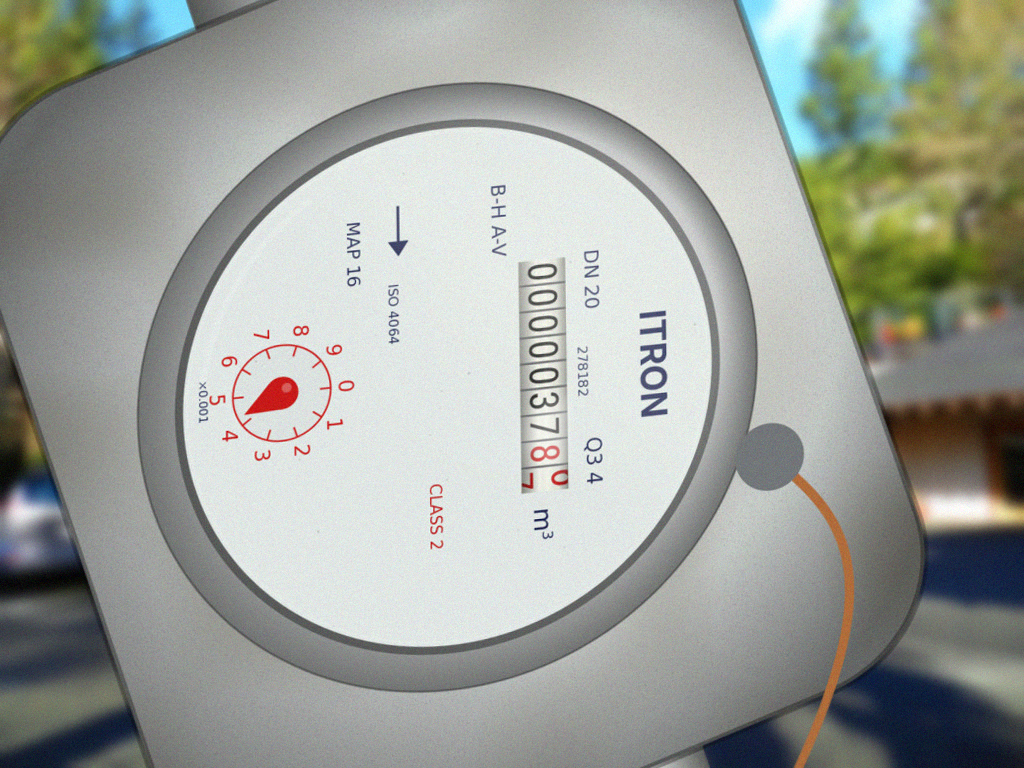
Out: 37.864m³
